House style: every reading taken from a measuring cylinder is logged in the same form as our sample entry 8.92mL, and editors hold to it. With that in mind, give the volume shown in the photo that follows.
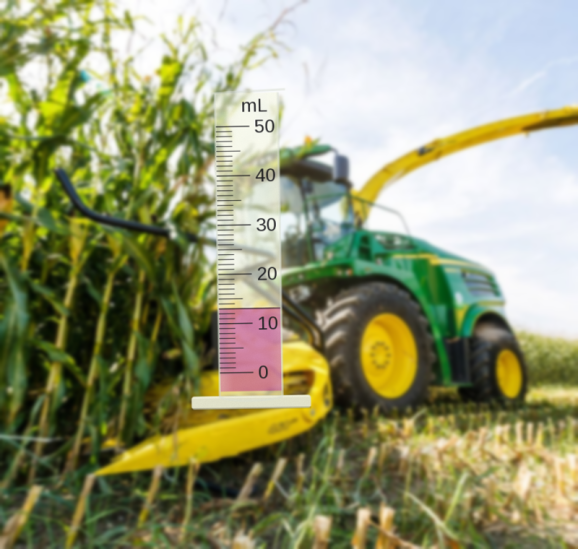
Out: 13mL
